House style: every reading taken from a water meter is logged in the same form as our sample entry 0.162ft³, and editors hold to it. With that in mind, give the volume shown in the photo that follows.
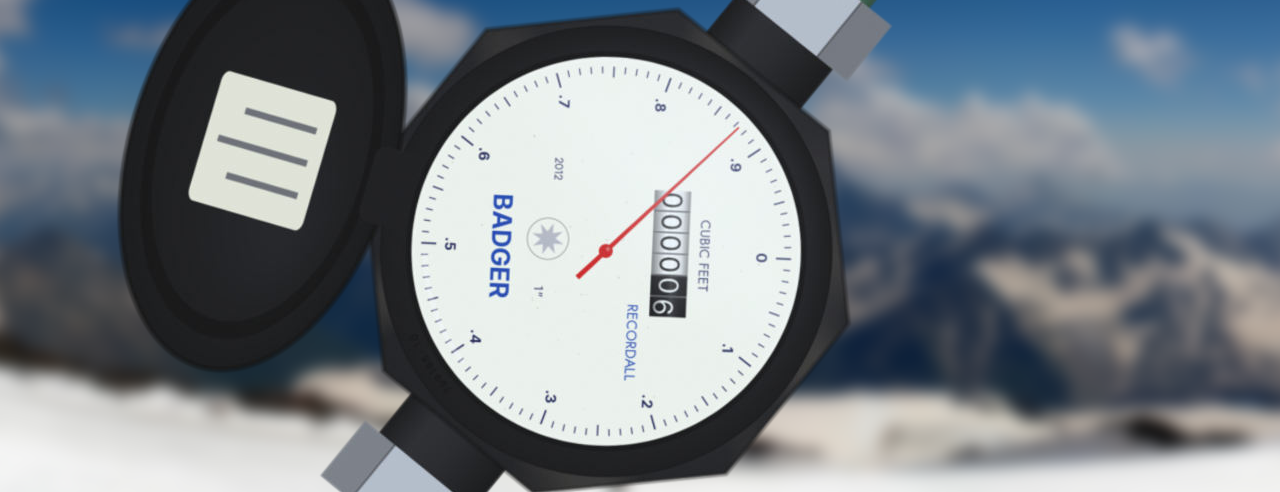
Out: 5.87ft³
